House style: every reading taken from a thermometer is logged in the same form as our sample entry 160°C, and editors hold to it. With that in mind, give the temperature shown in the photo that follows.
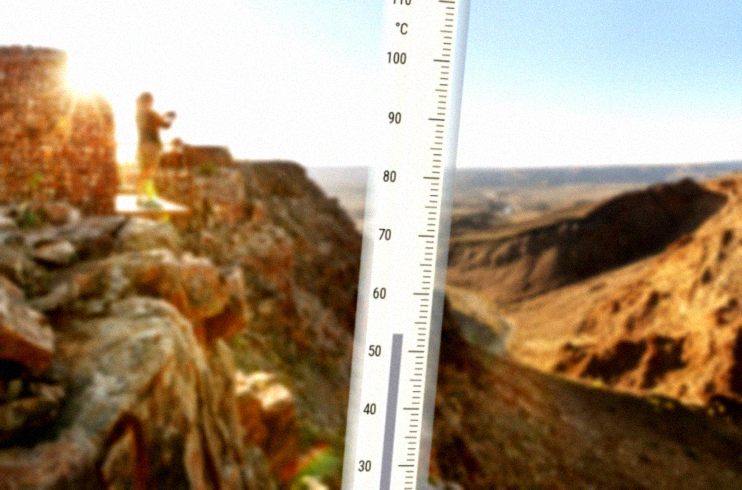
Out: 53°C
